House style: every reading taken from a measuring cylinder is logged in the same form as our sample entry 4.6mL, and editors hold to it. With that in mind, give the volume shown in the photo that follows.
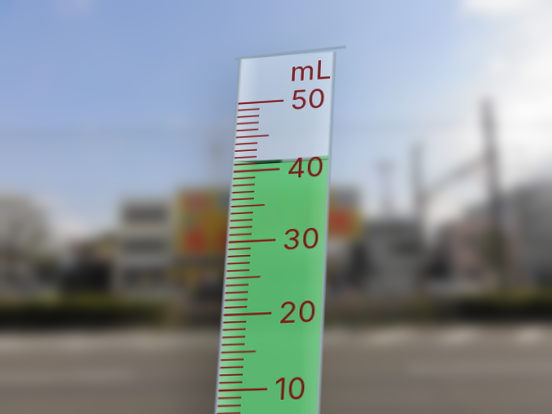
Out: 41mL
